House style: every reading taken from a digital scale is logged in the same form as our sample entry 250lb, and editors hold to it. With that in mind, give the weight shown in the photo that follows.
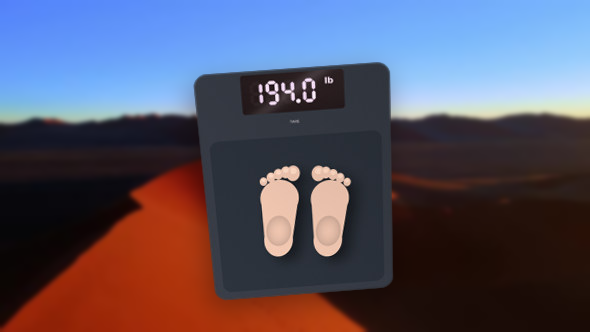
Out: 194.0lb
